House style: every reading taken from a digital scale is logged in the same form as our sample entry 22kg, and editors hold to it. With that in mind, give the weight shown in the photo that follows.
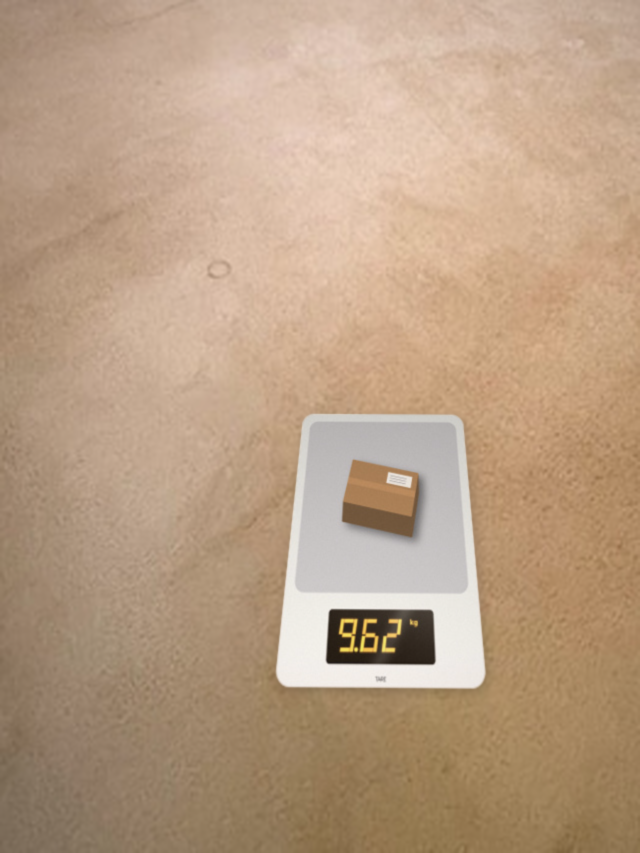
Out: 9.62kg
